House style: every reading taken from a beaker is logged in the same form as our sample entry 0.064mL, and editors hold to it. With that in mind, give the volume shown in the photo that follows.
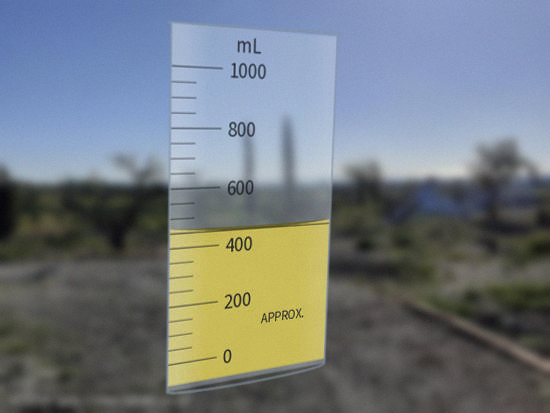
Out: 450mL
